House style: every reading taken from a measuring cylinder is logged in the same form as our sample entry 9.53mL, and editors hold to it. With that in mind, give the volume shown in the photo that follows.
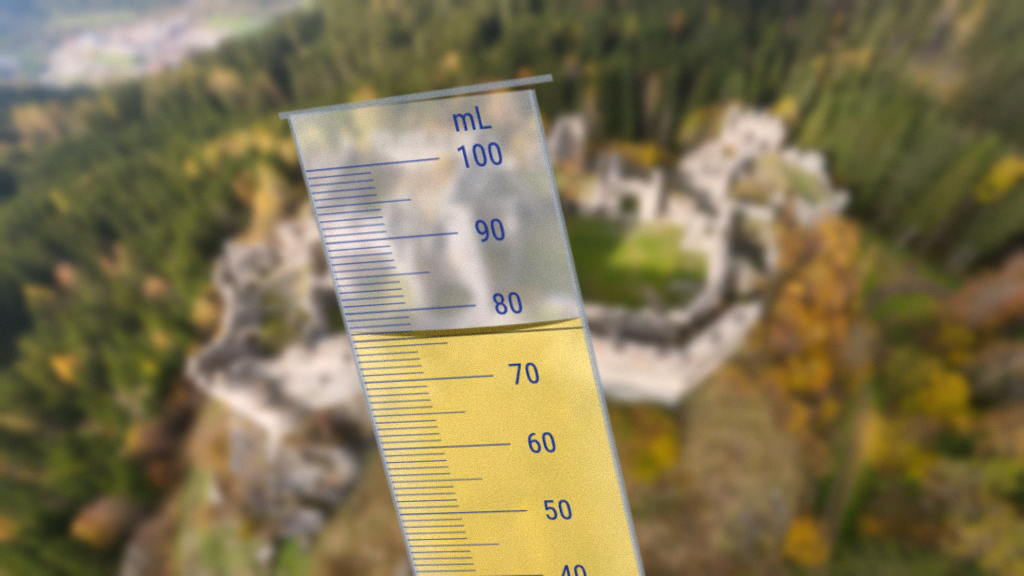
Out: 76mL
